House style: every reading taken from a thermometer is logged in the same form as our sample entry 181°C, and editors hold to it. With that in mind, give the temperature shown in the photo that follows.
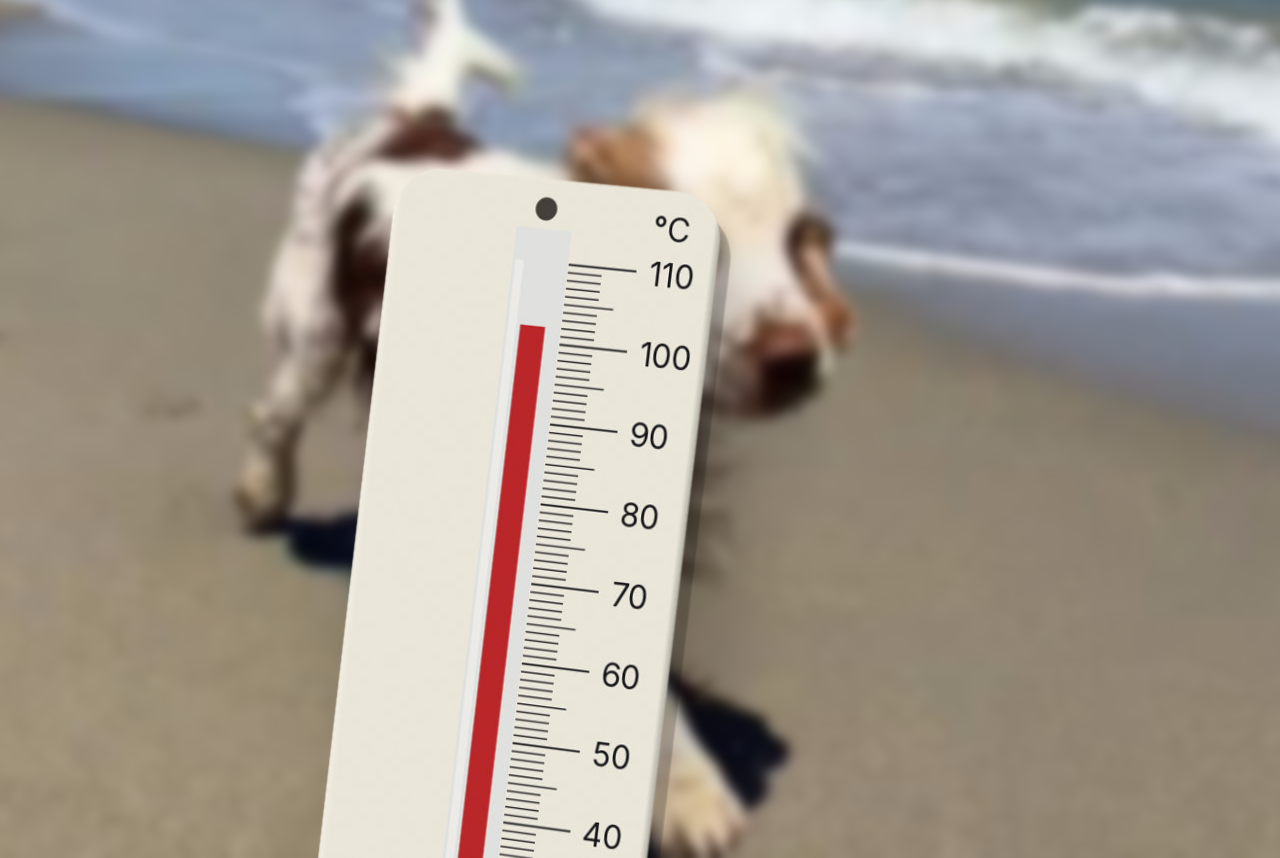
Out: 102°C
